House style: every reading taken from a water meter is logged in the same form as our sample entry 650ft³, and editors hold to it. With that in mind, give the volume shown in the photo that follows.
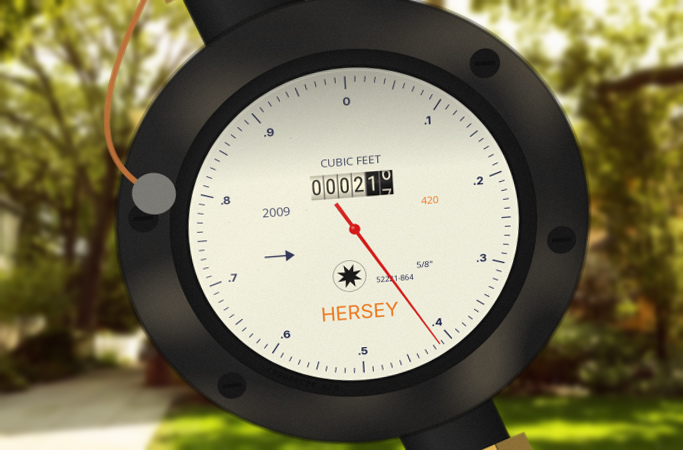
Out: 216.41ft³
